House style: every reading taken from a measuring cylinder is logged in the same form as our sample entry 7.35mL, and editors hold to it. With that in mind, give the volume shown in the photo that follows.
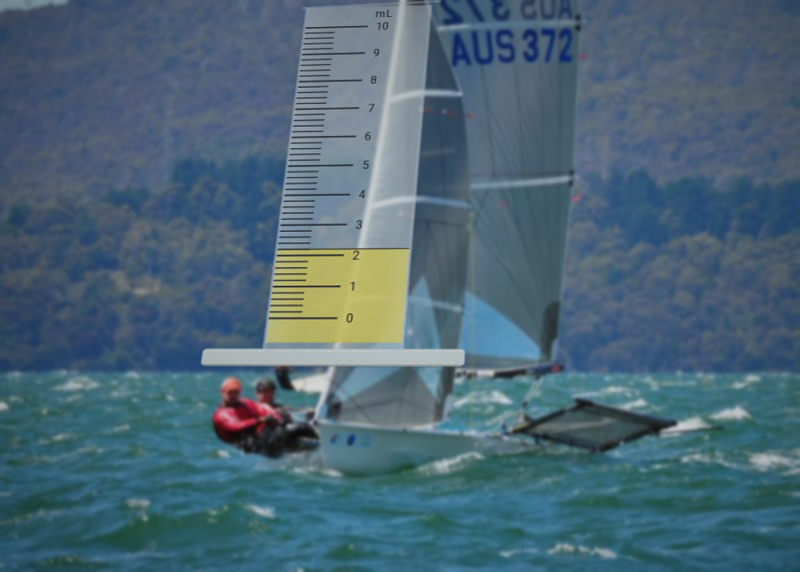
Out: 2.2mL
